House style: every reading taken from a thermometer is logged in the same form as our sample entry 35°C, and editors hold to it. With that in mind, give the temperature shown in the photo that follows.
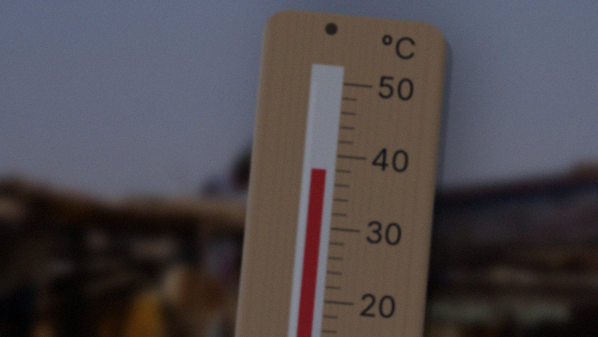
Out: 38°C
